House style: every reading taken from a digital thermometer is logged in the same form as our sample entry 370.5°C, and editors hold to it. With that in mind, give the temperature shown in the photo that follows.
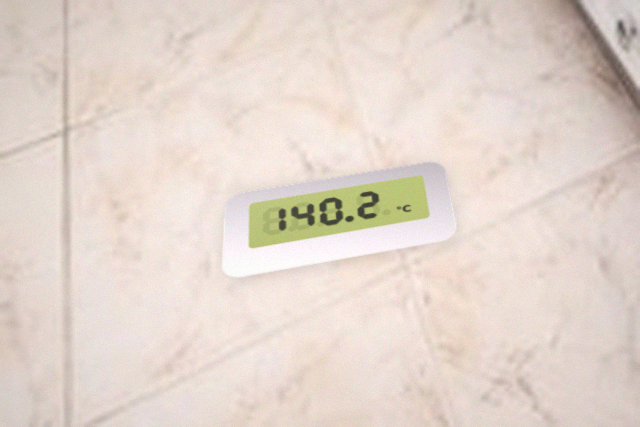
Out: 140.2°C
